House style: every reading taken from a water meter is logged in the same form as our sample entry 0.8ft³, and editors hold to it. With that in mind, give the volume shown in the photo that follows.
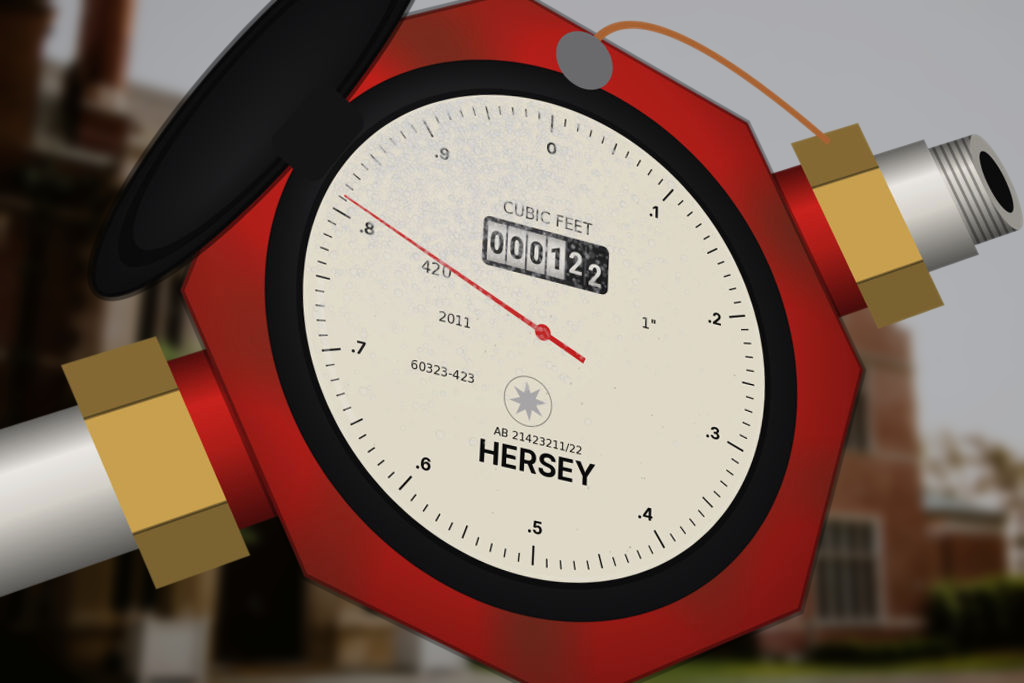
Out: 121.81ft³
